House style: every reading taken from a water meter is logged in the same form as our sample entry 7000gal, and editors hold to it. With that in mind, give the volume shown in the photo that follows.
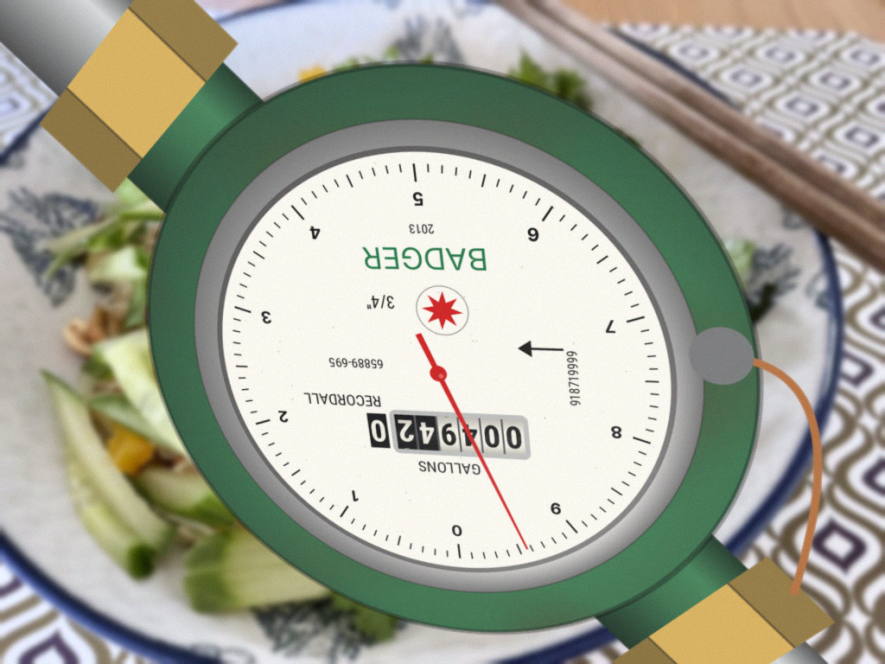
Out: 49419.4gal
